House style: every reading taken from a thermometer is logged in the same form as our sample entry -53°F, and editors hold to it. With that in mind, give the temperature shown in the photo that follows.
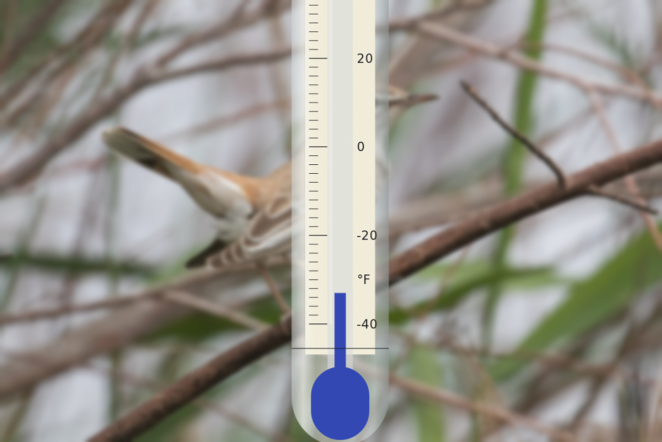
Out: -33°F
